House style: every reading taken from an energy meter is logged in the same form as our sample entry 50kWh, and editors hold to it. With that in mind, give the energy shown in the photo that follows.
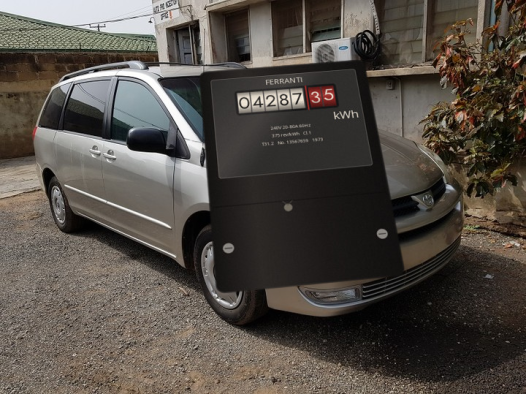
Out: 4287.35kWh
